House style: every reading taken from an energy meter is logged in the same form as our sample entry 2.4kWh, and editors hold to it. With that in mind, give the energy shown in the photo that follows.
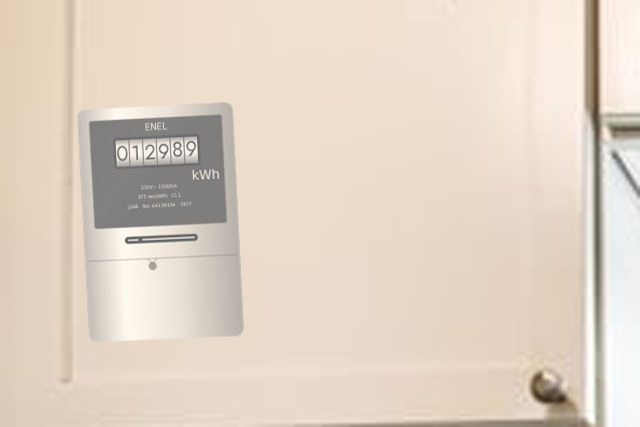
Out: 12989kWh
